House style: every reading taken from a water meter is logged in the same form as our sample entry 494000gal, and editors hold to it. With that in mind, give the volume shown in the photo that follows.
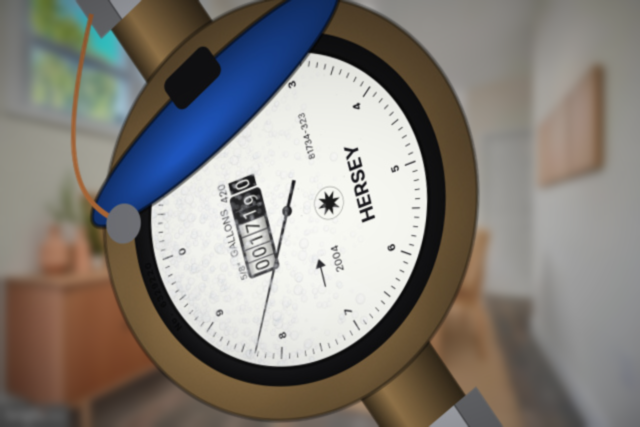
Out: 17188.3gal
